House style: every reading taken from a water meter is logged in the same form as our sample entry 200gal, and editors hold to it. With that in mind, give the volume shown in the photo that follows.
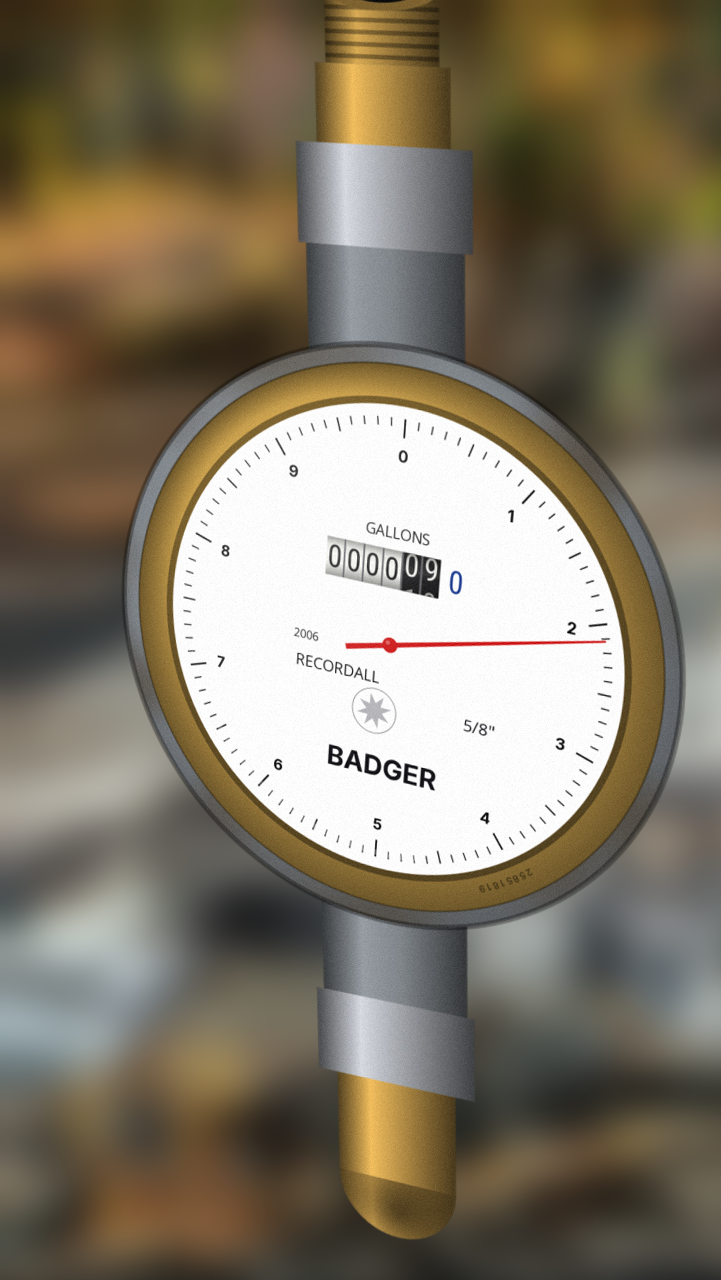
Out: 92.1gal
